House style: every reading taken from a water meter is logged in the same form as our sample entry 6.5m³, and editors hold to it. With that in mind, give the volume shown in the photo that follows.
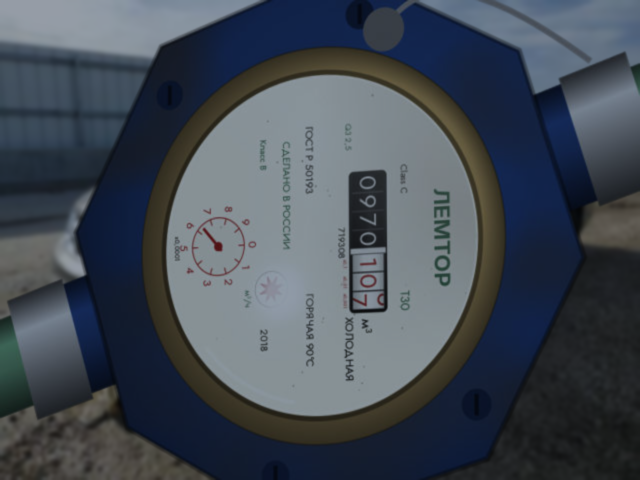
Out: 970.1066m³
